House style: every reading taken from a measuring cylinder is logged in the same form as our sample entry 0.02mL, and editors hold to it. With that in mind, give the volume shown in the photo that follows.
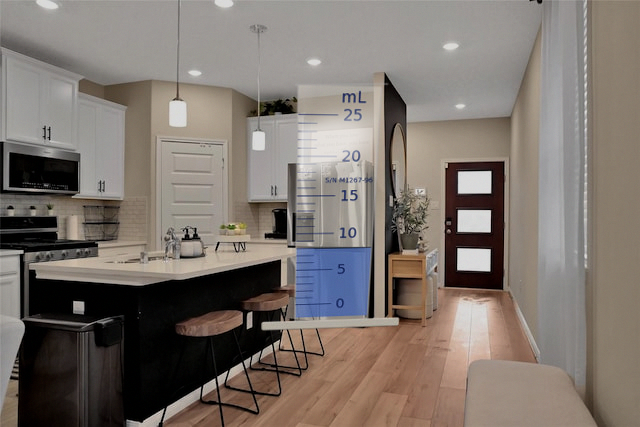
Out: 8mL
